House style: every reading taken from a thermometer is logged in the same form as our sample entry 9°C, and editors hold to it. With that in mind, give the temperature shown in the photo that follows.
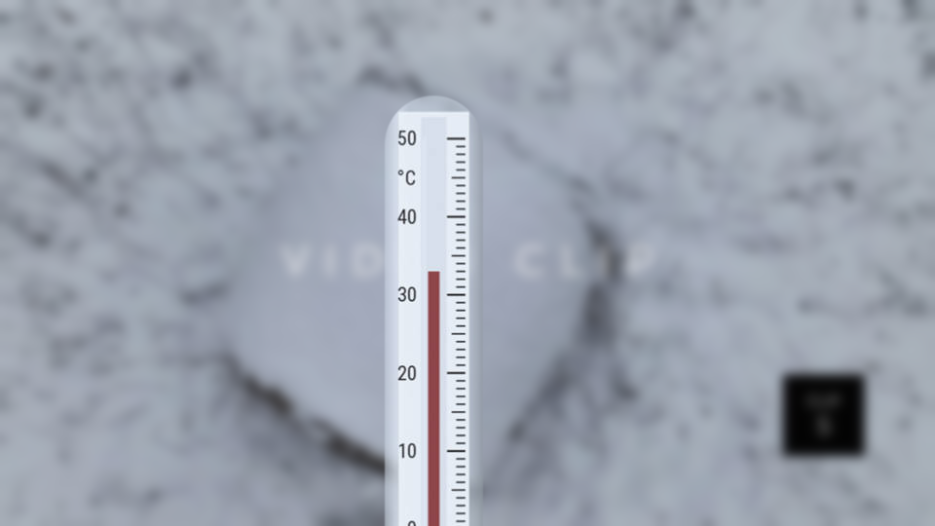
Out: 33°C
